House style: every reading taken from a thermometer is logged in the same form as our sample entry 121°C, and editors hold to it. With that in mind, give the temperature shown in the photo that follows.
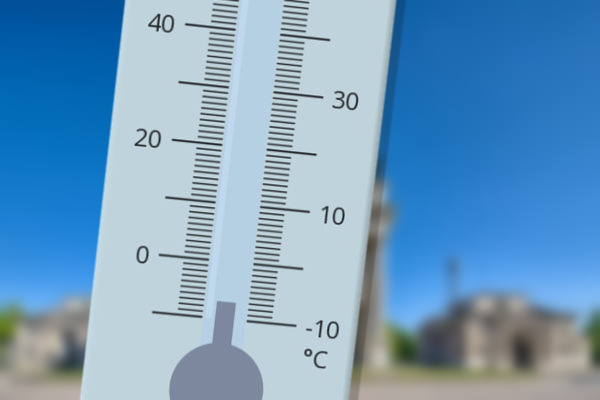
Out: -7°C
